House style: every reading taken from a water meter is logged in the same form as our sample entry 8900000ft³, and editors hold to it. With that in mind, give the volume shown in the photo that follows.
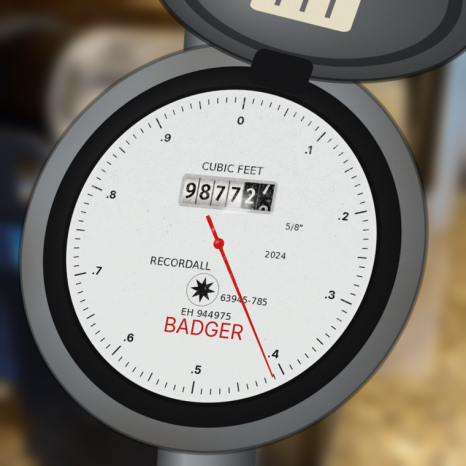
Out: 987727.41ft³
